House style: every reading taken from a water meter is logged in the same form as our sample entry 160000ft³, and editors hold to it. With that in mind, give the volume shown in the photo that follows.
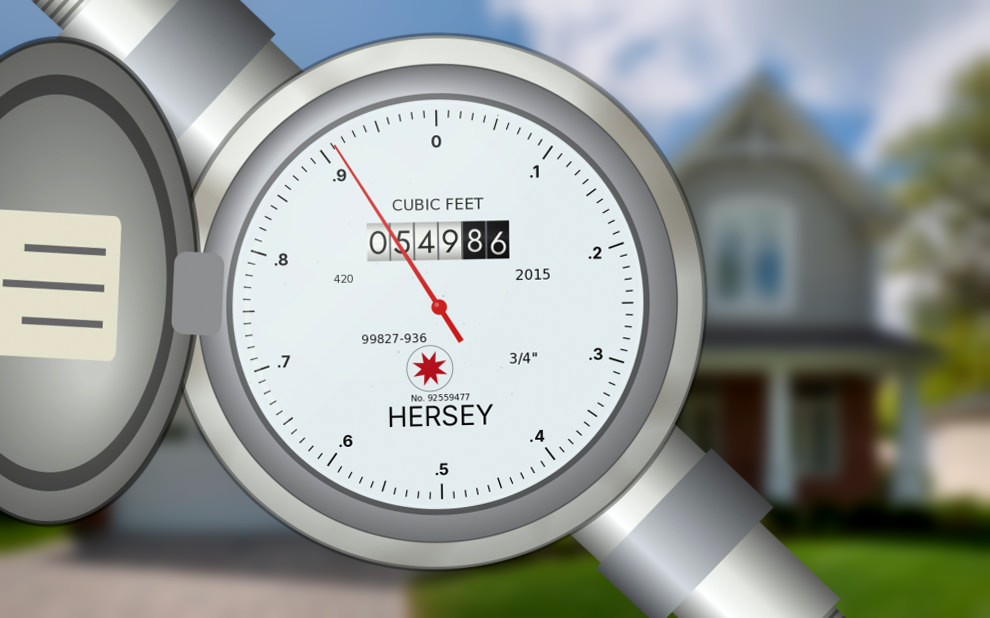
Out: 54985.91ft³
